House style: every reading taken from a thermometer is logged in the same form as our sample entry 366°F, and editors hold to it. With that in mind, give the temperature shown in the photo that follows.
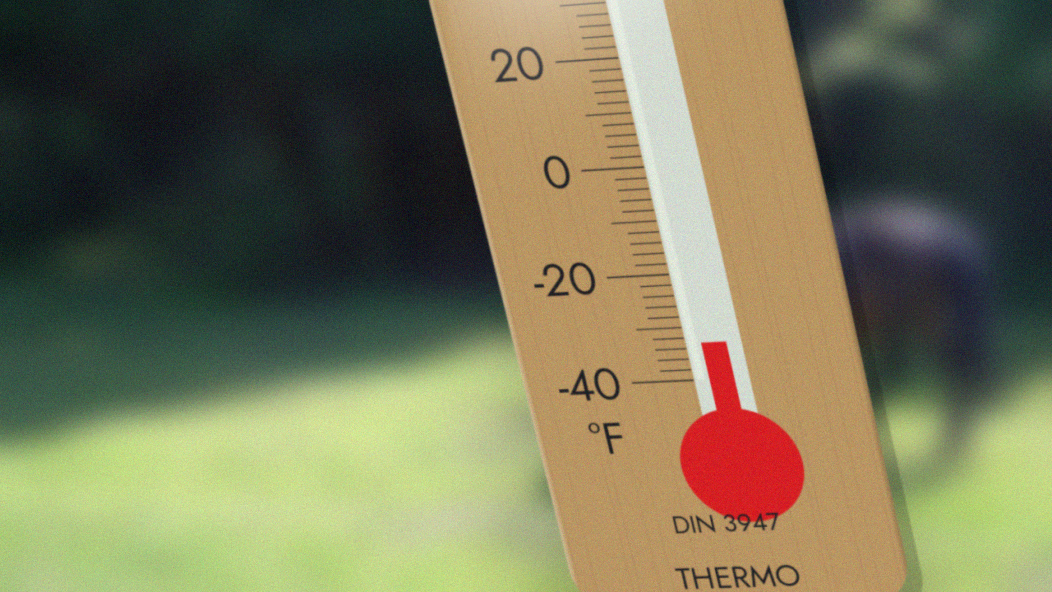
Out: -33°F
